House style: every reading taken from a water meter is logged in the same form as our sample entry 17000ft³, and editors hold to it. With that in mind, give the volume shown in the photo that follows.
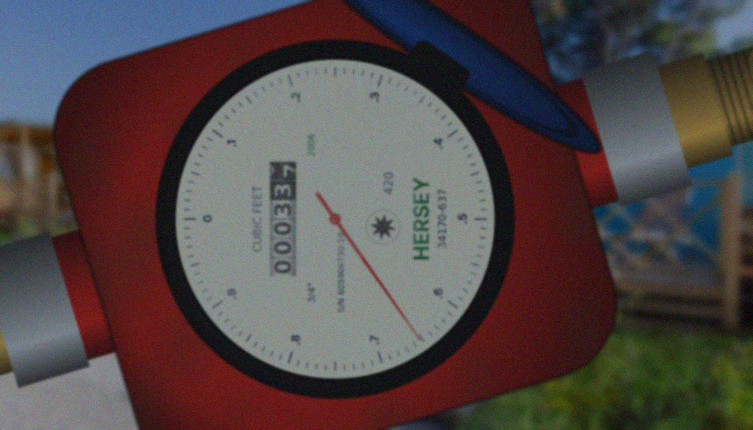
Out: 336.65ft³
